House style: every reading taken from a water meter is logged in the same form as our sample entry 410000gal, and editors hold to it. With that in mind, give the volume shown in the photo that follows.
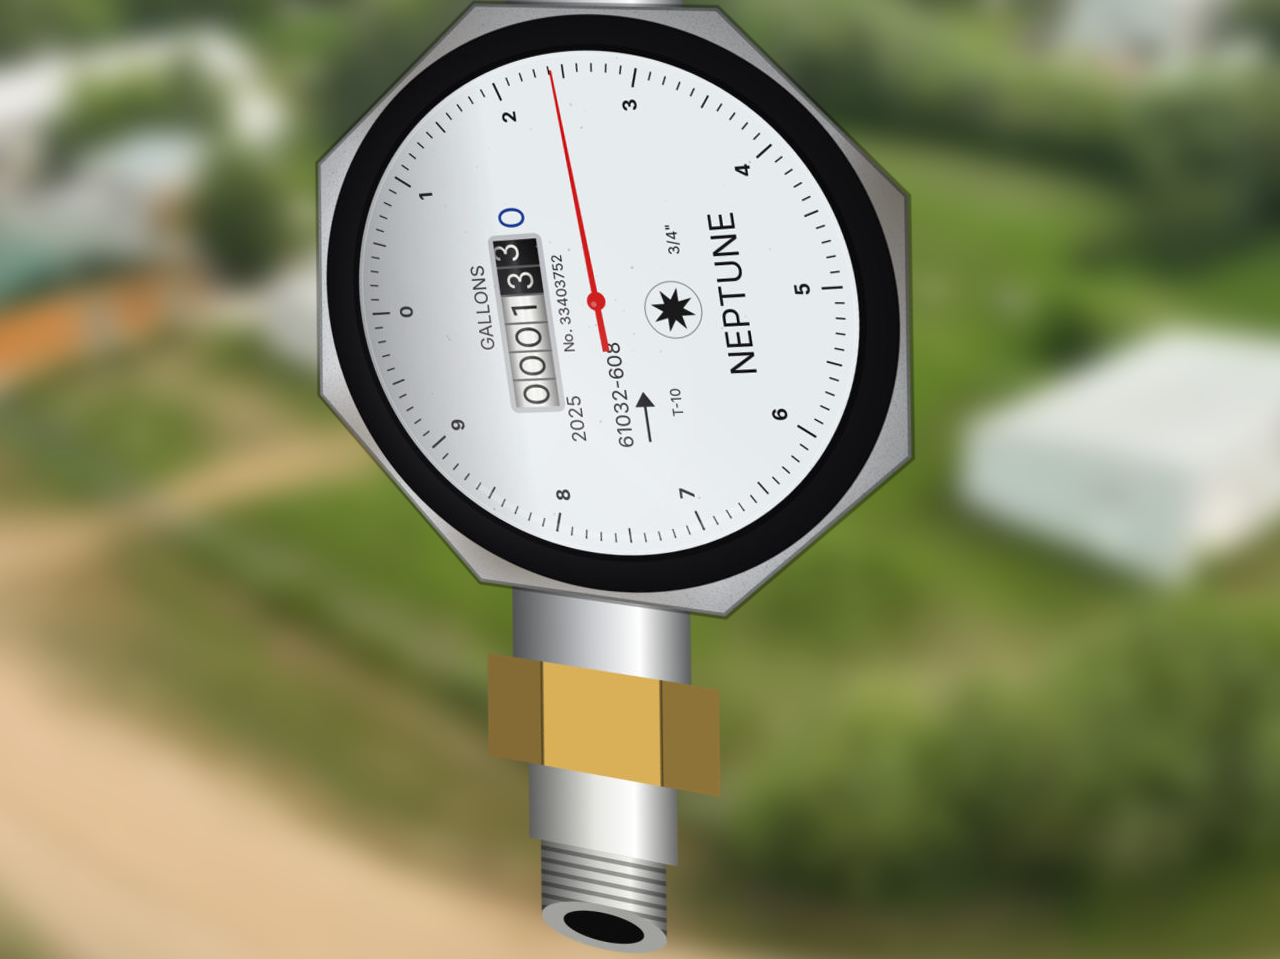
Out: 1332.4gal
